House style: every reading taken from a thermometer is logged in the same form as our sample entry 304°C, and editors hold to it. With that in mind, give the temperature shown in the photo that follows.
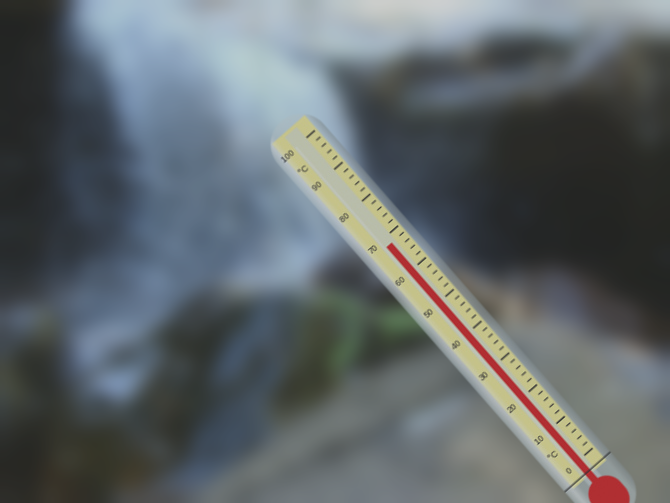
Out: 68°C
